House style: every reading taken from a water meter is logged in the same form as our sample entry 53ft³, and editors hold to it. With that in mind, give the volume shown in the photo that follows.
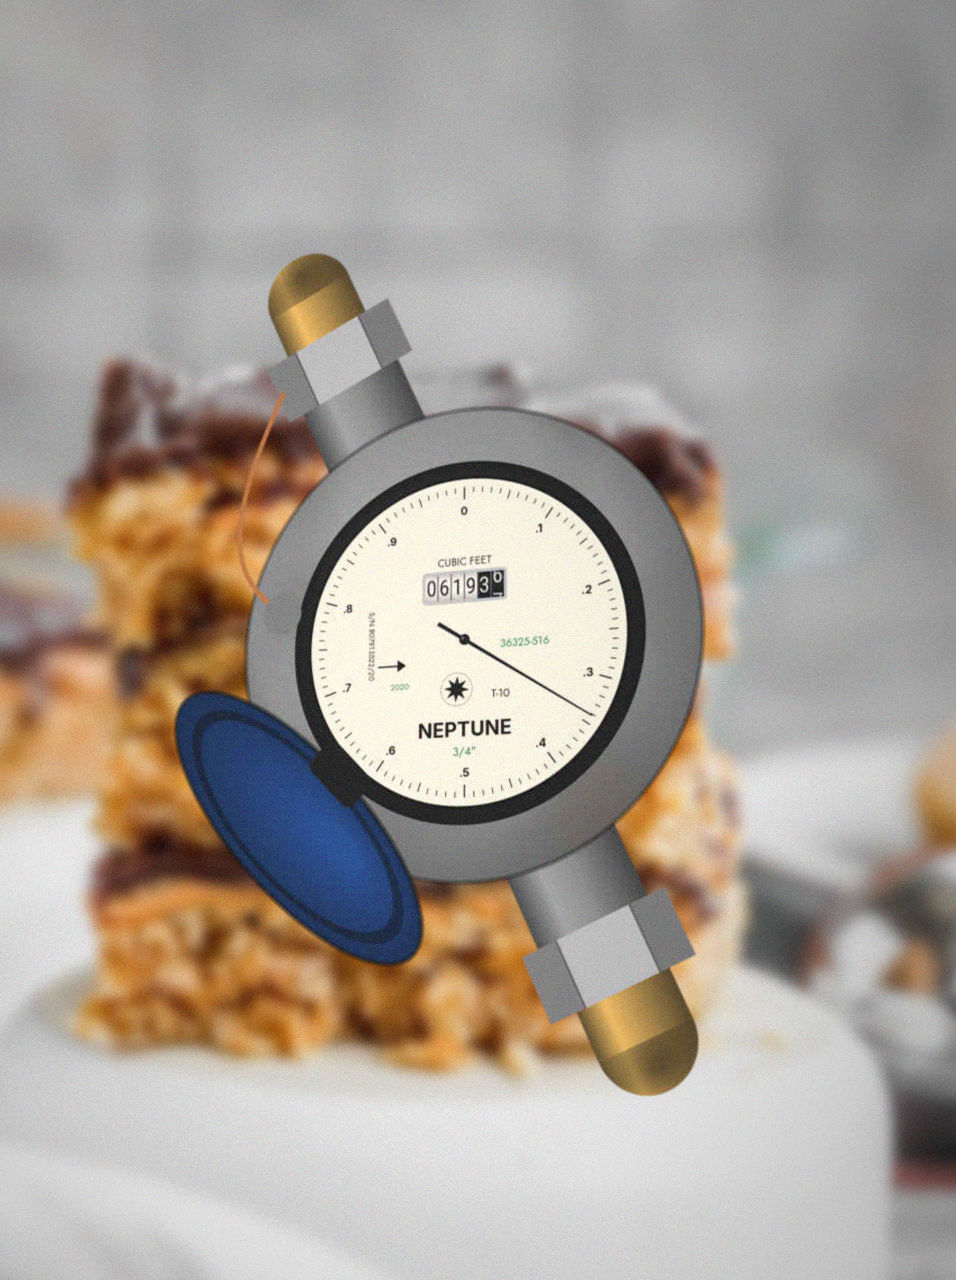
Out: 61936.34ft³
